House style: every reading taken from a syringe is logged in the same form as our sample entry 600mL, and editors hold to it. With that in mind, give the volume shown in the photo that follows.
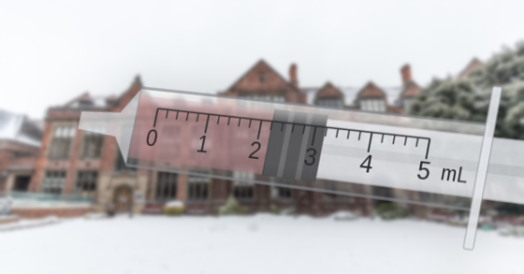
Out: 2.2mL
